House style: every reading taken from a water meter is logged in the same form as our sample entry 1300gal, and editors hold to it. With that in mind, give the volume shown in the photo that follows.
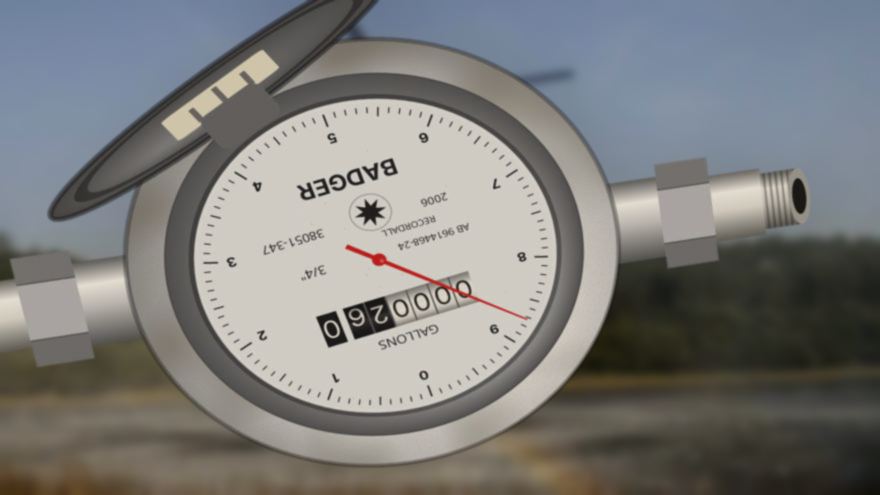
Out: 258.7gal
